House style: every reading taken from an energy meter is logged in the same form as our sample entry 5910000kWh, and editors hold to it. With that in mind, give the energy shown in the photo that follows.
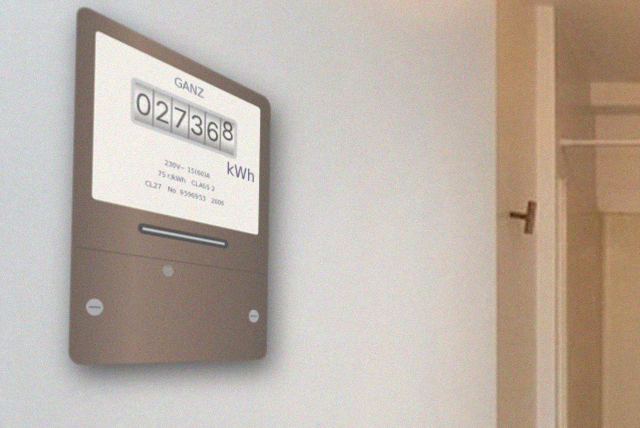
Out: 27368kWh
